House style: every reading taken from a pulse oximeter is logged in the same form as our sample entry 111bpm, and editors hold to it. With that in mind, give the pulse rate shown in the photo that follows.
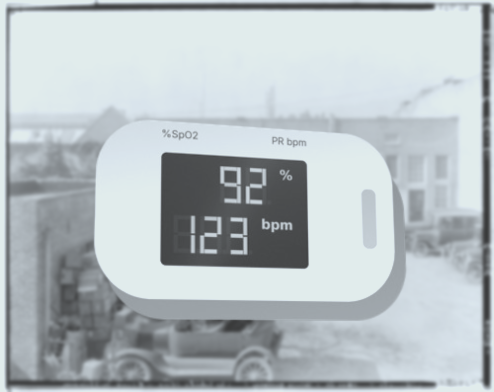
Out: 123bpm
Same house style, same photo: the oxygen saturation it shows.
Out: 92%
